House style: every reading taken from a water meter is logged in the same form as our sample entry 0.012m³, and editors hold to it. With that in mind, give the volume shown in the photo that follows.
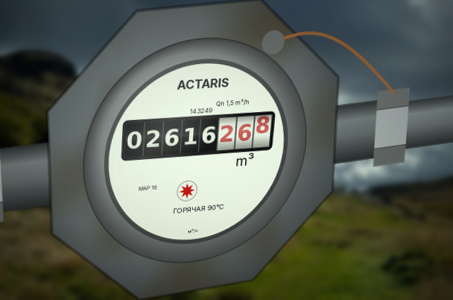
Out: 2616.268m³
